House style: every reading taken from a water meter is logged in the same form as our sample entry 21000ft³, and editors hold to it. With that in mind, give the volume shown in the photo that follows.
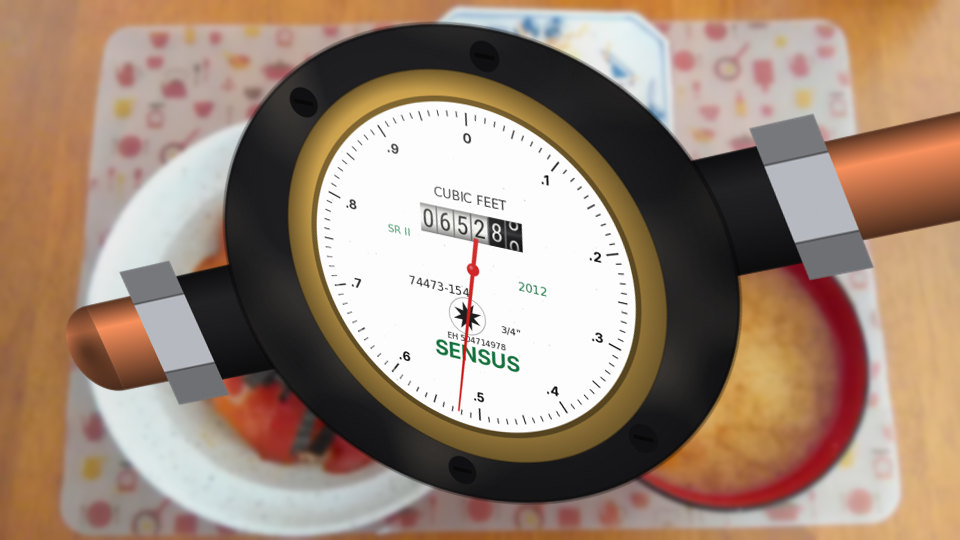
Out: 65288.52ft³
